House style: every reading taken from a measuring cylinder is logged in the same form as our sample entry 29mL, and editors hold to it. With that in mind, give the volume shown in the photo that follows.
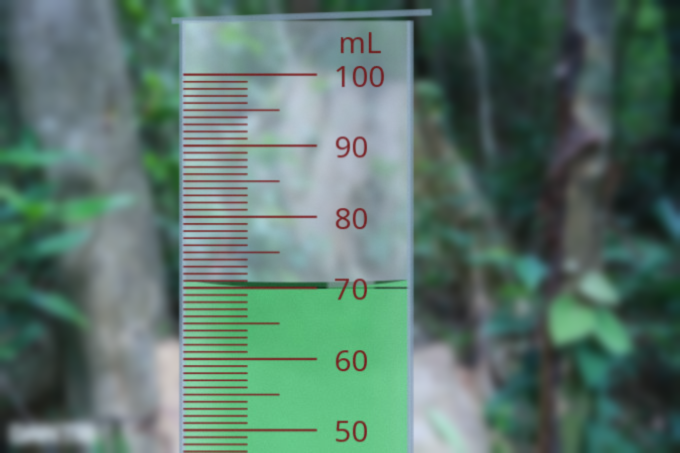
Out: 70mL
